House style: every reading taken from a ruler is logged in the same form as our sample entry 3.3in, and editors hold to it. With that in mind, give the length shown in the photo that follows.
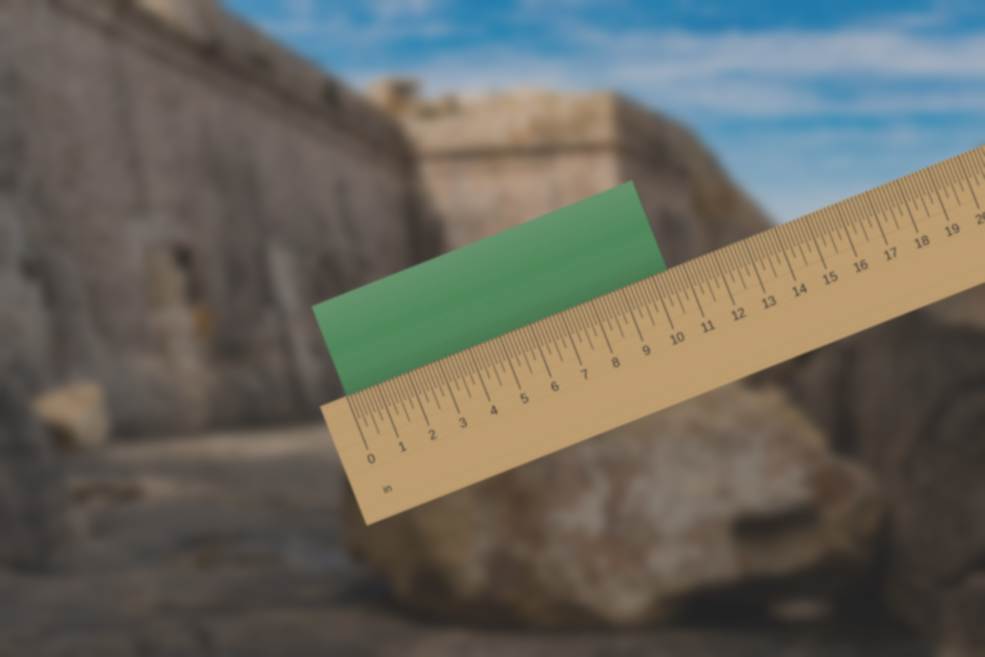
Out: 10.5in
